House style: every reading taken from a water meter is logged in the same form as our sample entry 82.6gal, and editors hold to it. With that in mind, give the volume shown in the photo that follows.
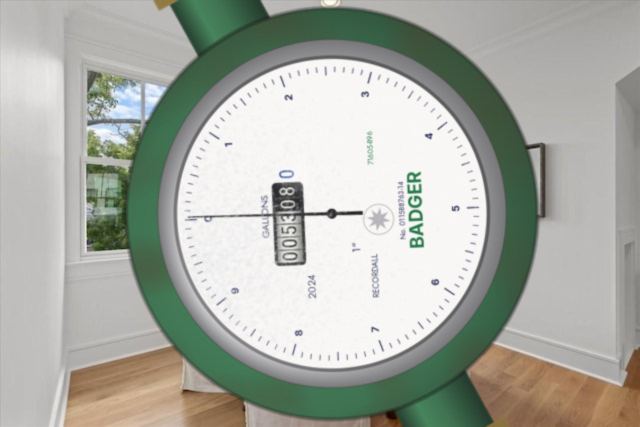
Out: 53080.0gal
